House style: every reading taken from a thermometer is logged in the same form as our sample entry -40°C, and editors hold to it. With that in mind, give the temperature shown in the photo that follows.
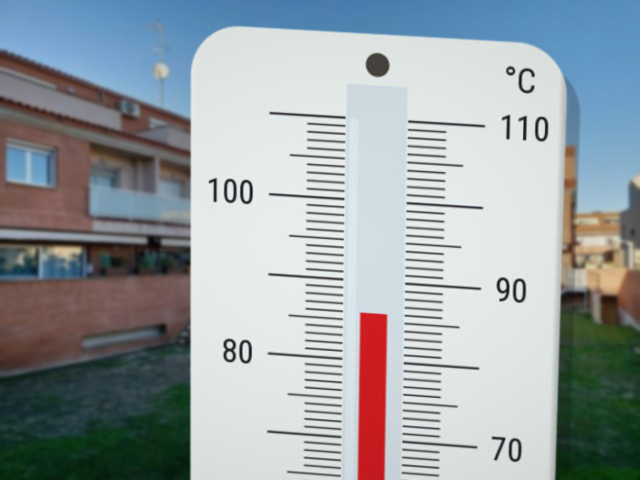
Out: 86°C
